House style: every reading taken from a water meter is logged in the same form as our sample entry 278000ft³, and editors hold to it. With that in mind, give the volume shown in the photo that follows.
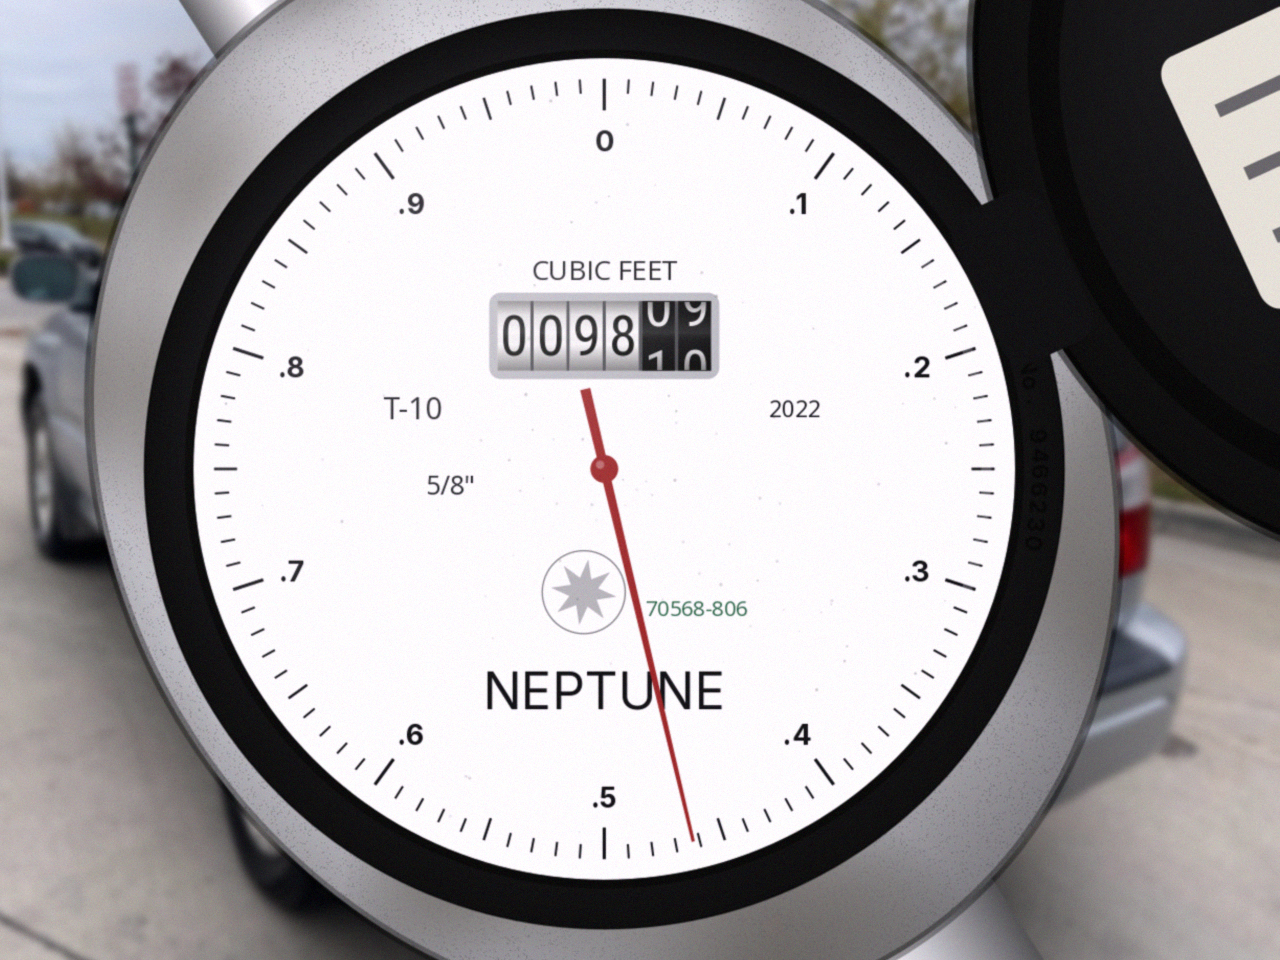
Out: 9809.46ft³
